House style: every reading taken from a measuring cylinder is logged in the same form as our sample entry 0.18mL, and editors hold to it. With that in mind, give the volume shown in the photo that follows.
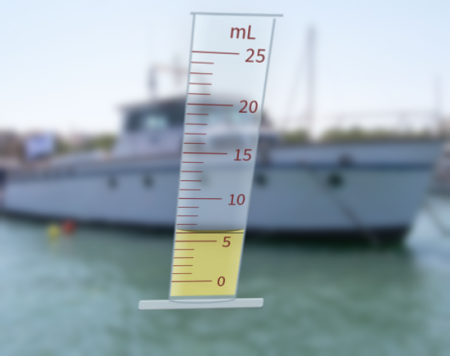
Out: 6mL
